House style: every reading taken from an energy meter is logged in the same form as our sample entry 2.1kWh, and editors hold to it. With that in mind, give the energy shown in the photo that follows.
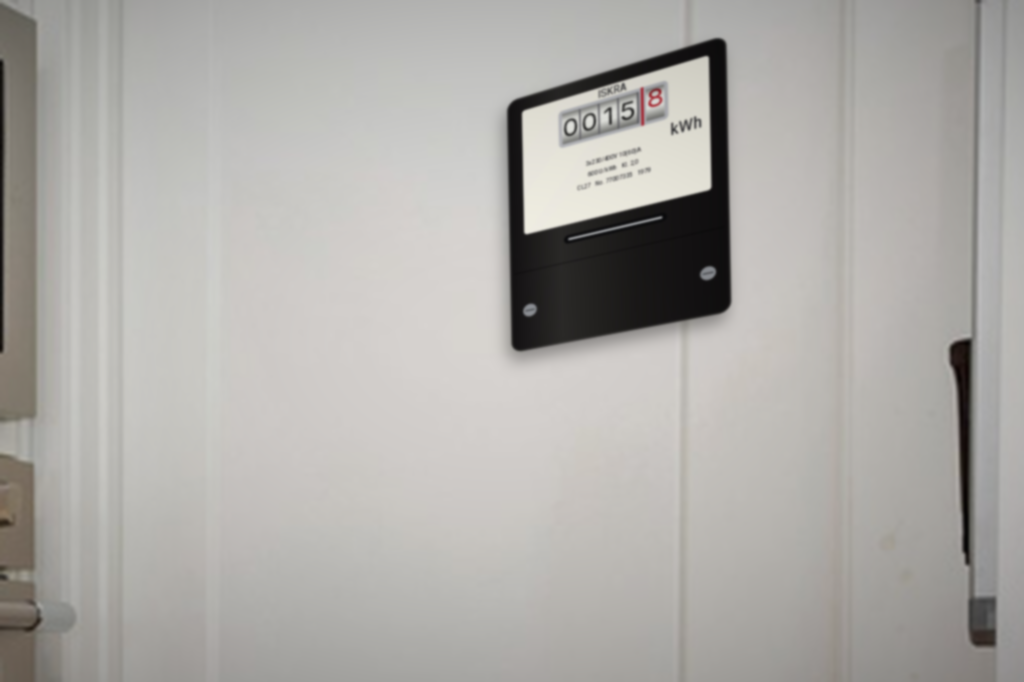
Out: 15.8kWh
